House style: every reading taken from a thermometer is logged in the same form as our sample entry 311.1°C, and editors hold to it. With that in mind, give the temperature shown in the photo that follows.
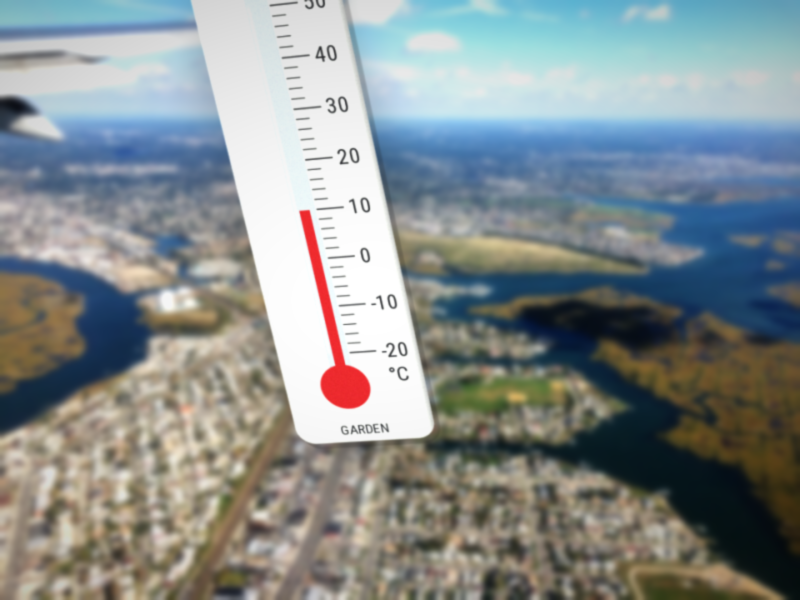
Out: 10°C
